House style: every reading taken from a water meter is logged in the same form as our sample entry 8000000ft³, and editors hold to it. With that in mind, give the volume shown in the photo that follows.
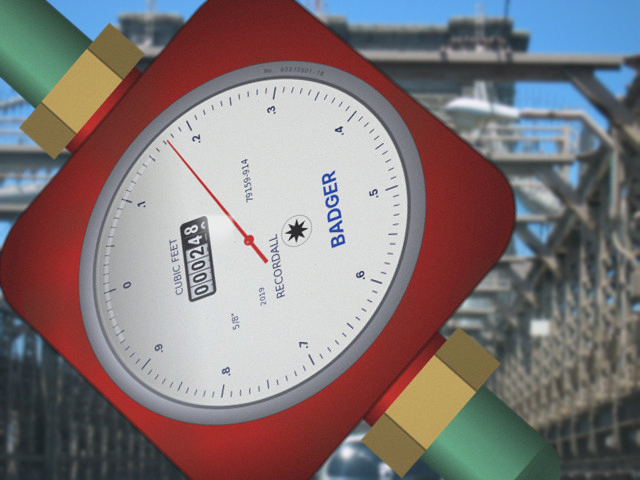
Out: 248.17ft³
